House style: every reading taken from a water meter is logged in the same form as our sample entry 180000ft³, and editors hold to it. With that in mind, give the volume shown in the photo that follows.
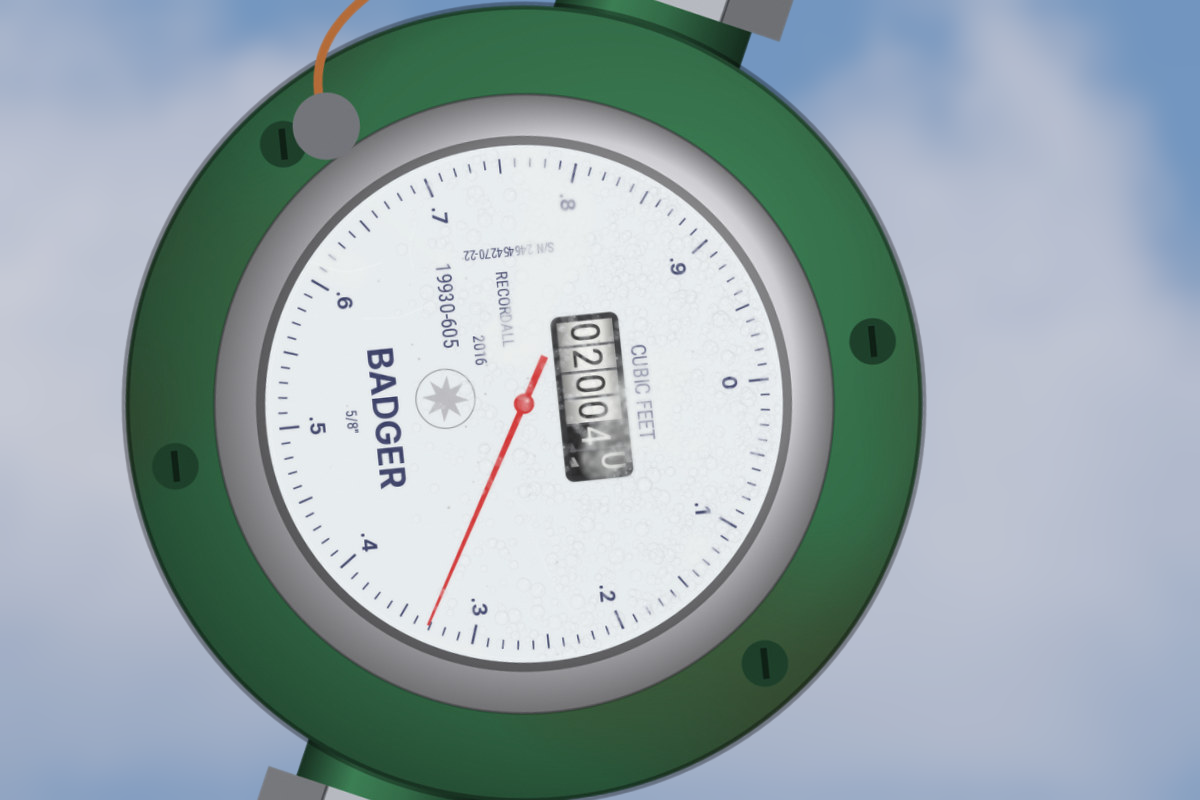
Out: 20040.33ft³
